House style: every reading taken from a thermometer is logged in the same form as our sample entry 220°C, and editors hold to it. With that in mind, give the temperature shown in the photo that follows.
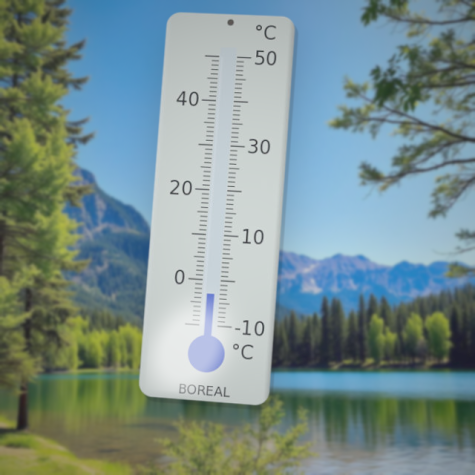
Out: -3°C
